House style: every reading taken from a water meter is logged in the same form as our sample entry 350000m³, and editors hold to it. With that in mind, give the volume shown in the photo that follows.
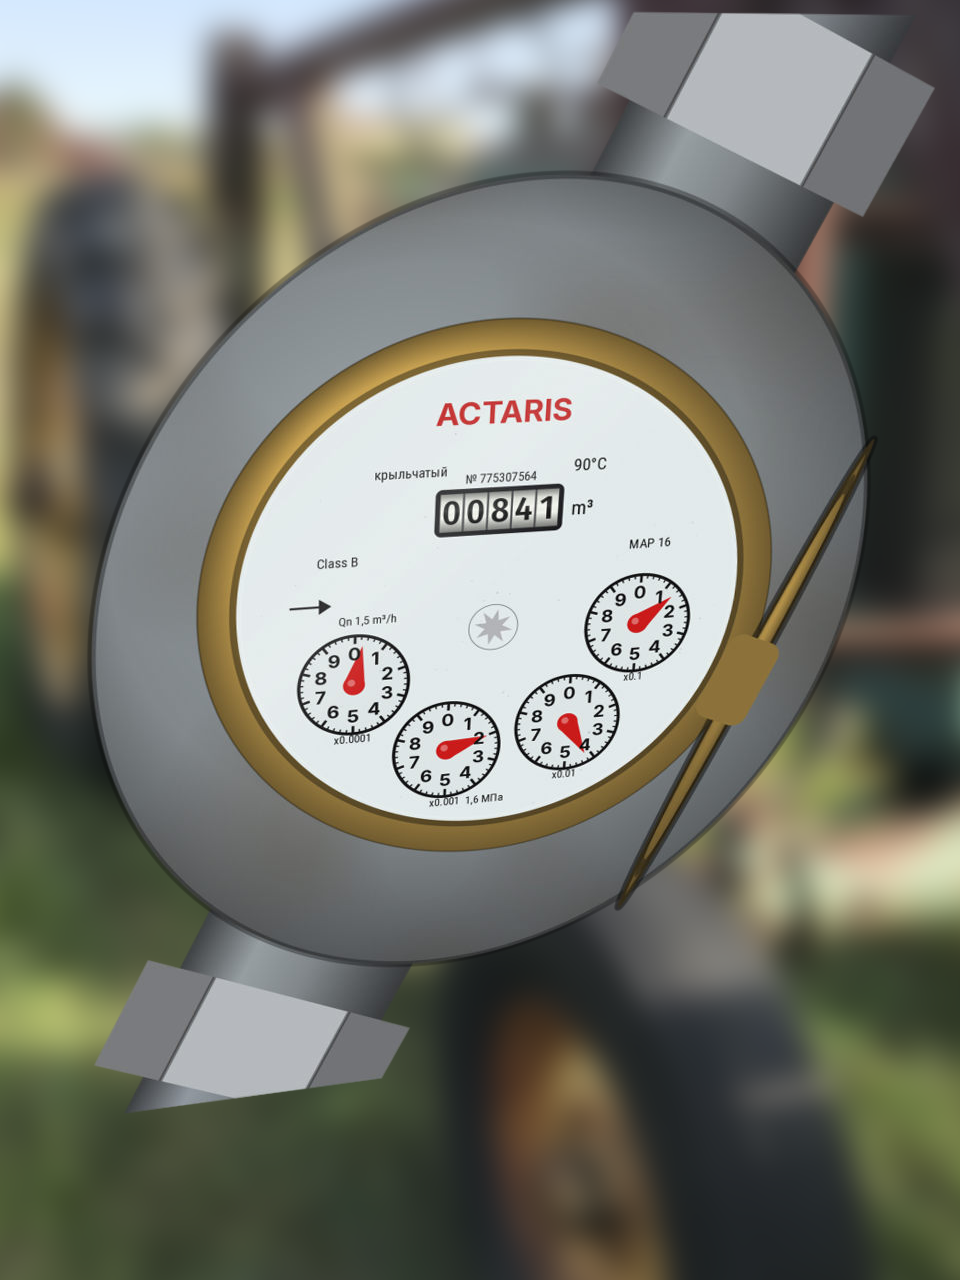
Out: 841.1420m³
